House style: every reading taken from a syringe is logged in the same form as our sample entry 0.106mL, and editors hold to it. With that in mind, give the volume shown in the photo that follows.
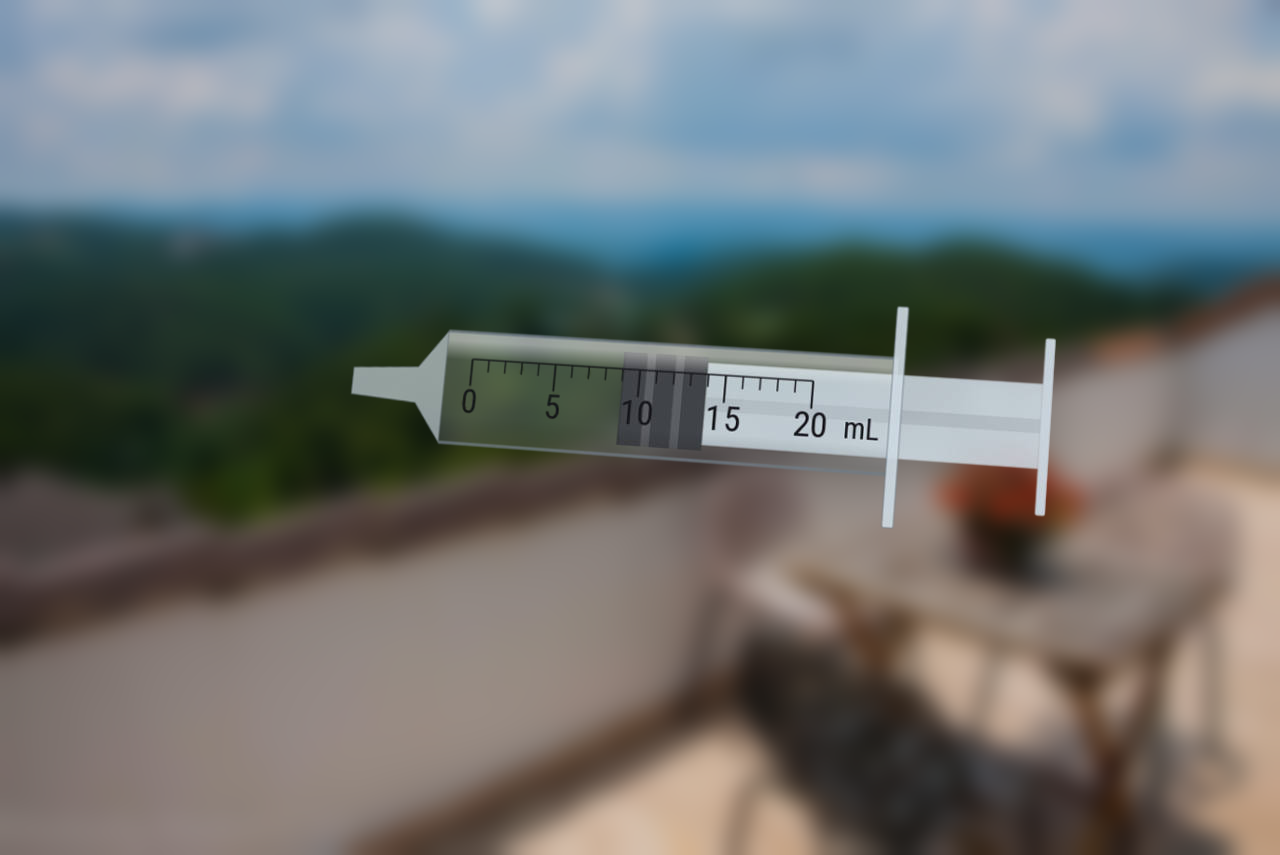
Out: 9mL
